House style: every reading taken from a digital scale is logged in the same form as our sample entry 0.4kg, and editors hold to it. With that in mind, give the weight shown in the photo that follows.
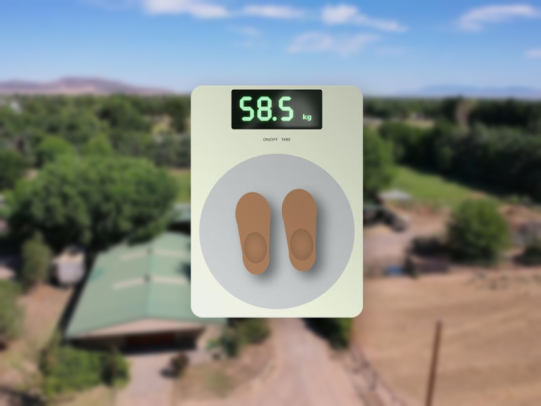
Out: 58.5kg
